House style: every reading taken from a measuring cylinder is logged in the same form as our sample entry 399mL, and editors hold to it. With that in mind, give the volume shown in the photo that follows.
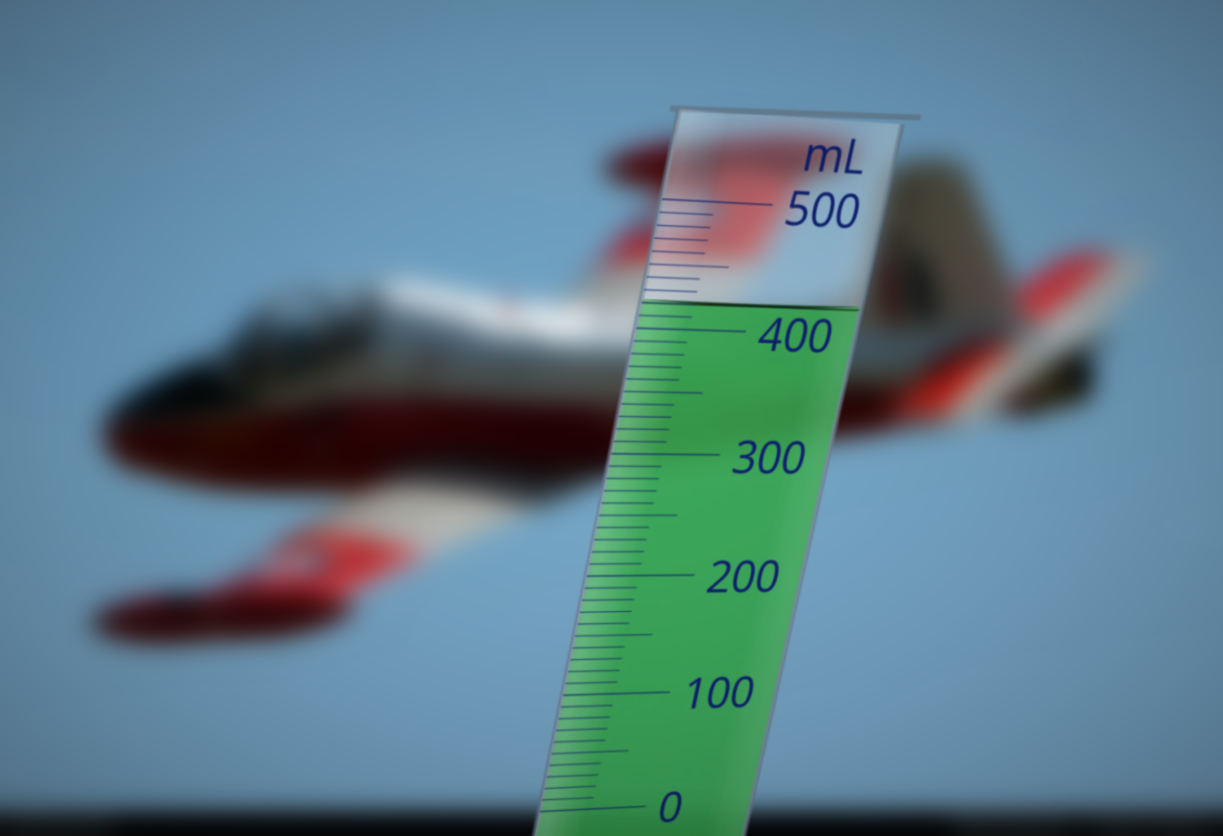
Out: 420mL
